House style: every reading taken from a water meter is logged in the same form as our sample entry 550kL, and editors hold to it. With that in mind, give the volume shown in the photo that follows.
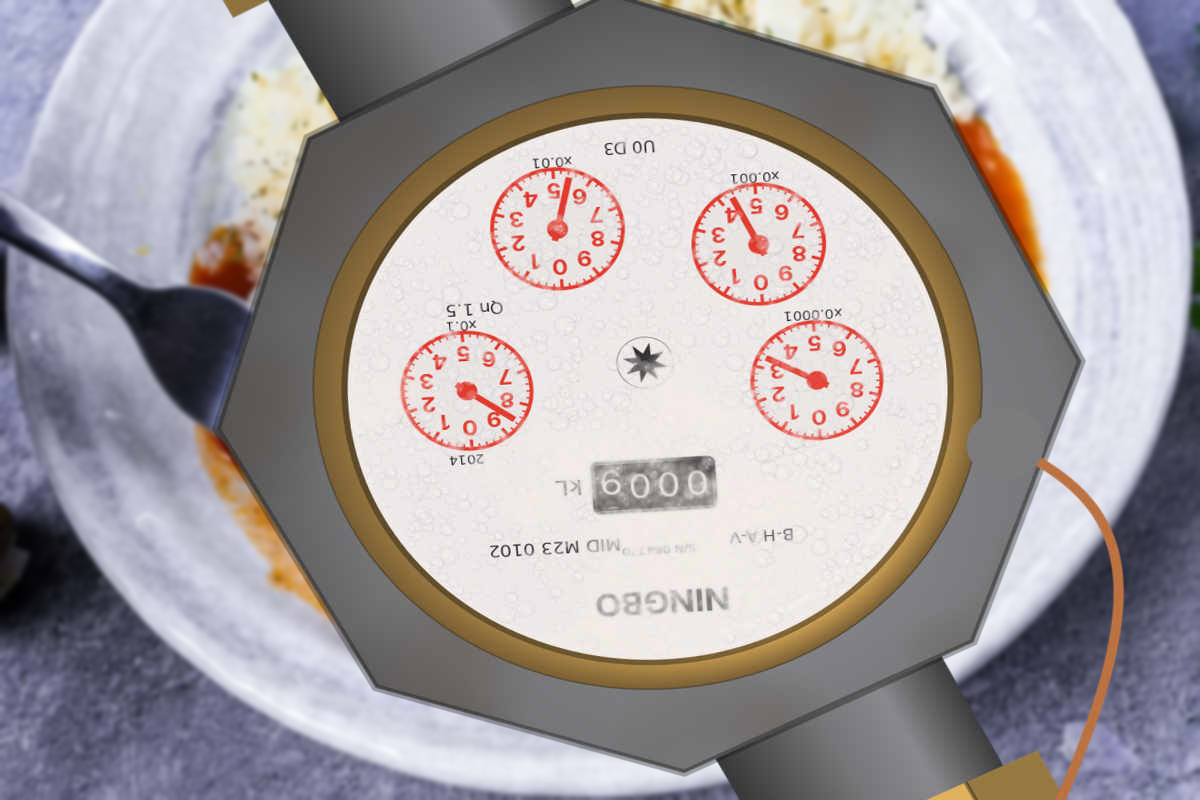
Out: 8.8543kL
